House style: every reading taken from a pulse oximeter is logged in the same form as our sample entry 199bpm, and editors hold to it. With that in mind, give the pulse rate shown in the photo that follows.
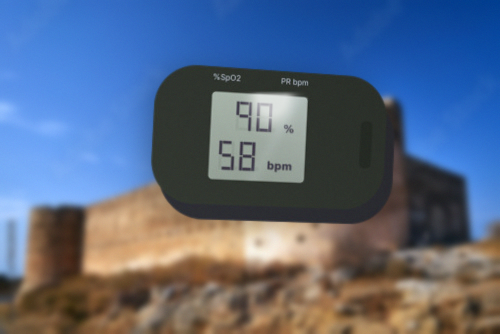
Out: 58bpm
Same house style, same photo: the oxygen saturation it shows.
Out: 90%
